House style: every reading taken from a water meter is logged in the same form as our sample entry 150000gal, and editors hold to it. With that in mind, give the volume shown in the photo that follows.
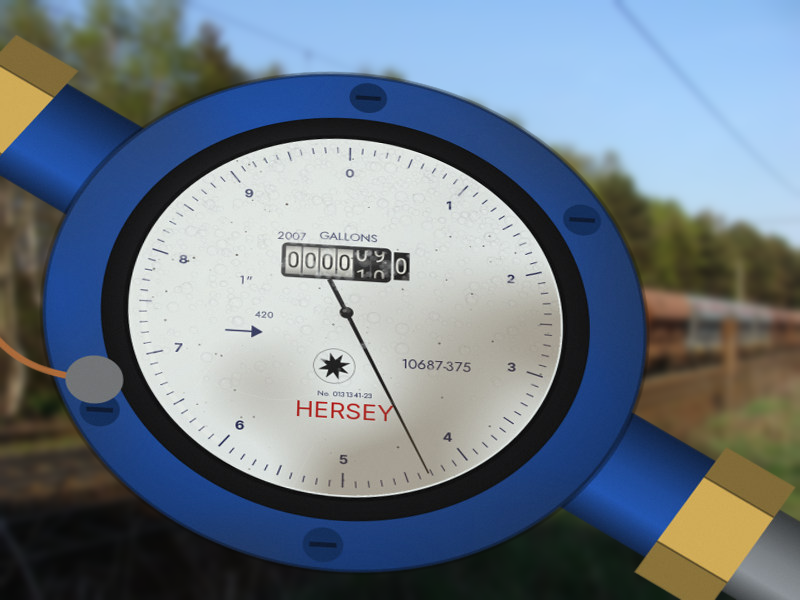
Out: 94.3gal
